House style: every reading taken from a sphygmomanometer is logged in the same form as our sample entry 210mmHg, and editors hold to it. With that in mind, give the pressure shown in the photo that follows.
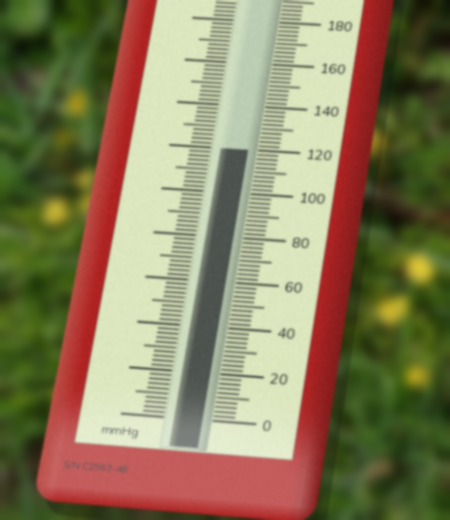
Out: 120mmHg
